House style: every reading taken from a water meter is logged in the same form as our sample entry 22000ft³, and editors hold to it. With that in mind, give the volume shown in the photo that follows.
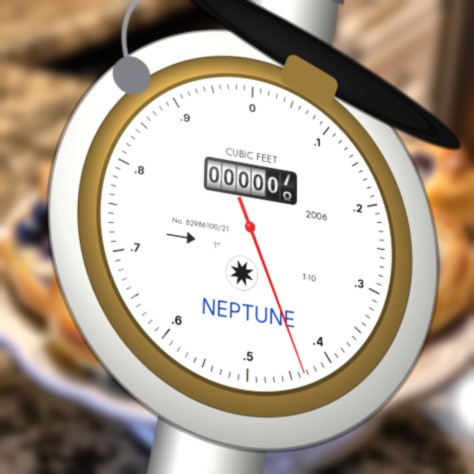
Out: 7.43ft³
